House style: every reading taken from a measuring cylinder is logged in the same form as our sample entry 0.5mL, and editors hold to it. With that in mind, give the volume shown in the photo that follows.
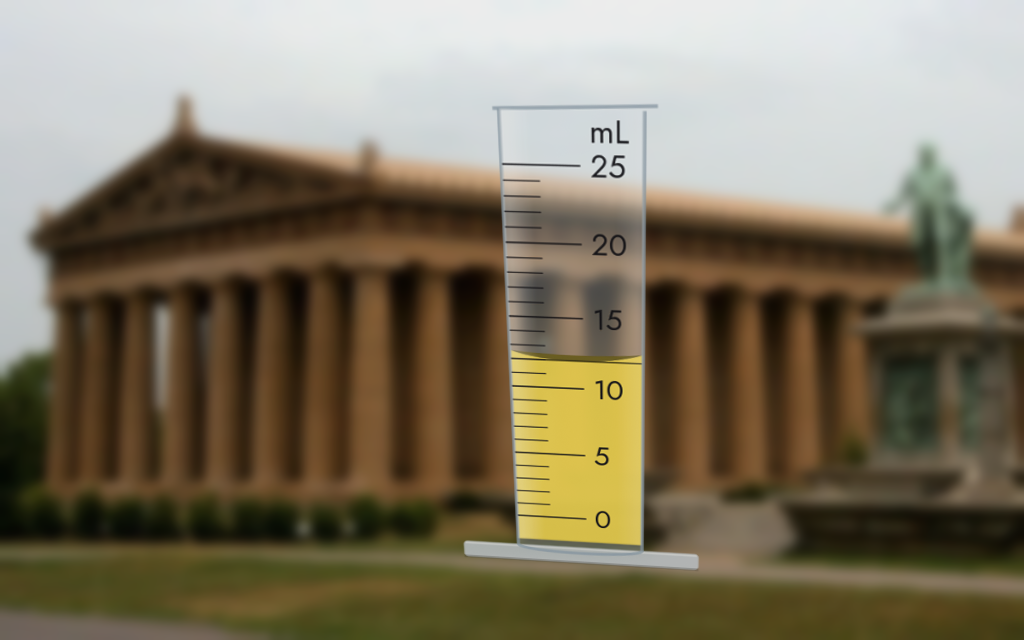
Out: 12mL
